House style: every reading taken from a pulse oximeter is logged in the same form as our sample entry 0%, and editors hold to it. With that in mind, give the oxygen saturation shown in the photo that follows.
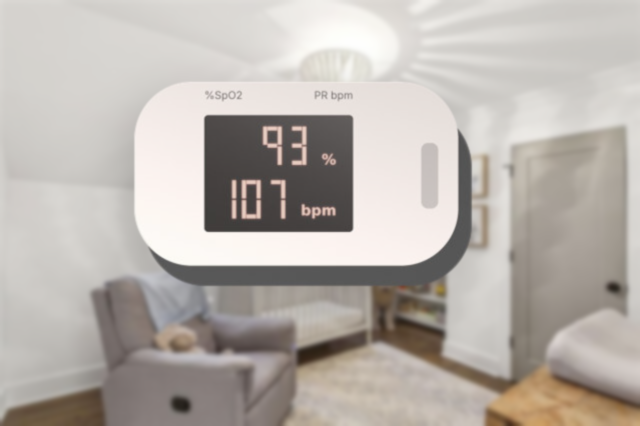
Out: 93%
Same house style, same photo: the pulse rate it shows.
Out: 107bpm
